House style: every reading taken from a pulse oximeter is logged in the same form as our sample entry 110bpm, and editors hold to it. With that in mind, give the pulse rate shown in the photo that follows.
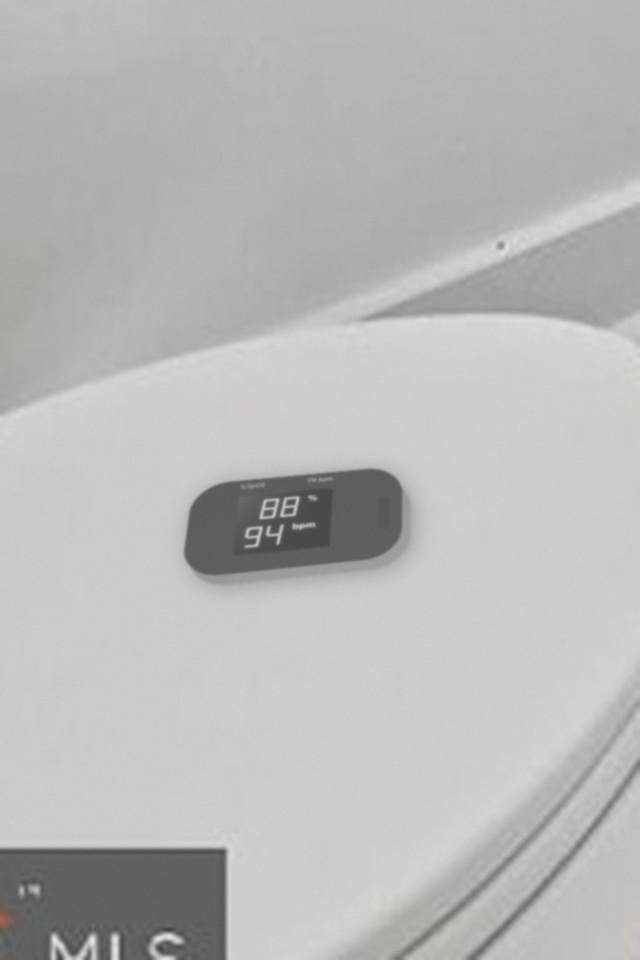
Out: 94bpm
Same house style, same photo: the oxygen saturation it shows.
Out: 88%
